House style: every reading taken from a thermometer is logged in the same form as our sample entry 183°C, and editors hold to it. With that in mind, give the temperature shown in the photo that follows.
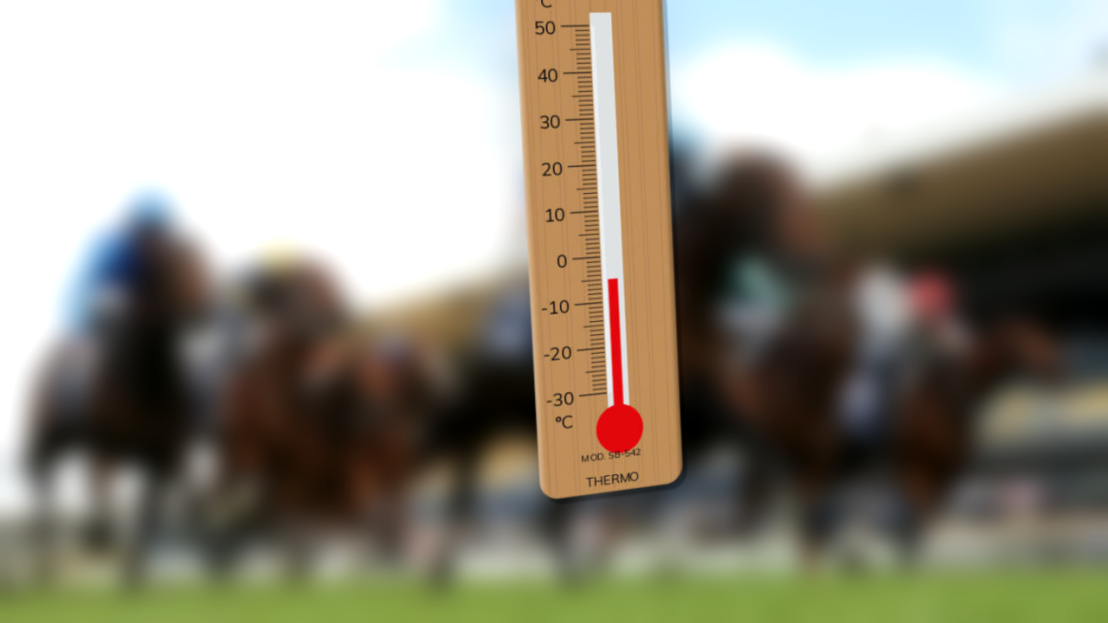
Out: -5°C
